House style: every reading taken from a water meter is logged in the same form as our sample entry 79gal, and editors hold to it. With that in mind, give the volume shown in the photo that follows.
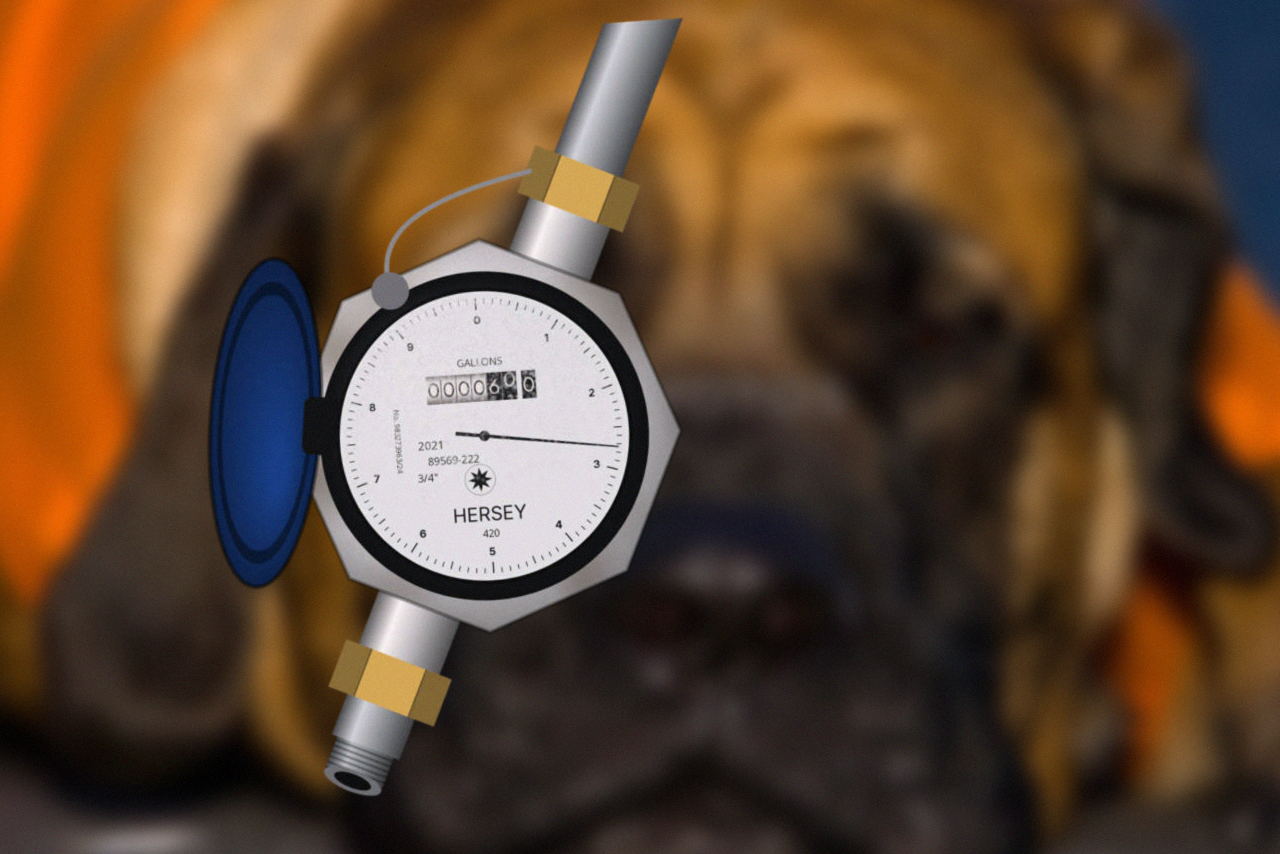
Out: 602.7gal
